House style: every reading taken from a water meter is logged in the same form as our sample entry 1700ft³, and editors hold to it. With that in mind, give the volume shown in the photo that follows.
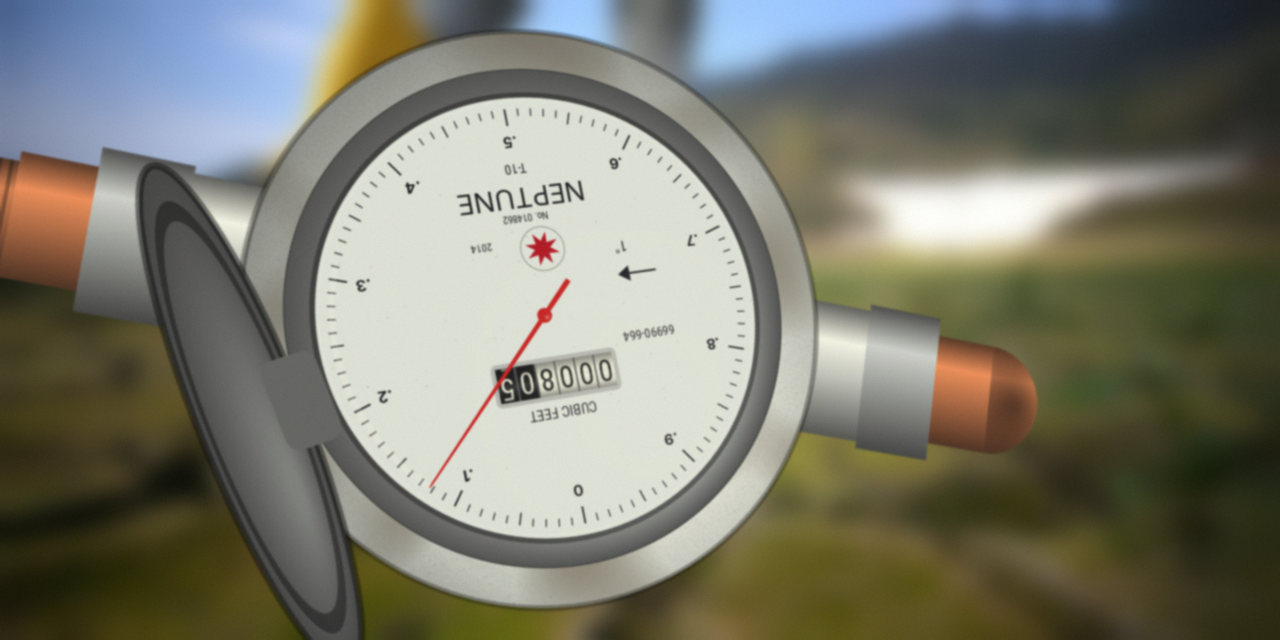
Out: 805.12ft³
